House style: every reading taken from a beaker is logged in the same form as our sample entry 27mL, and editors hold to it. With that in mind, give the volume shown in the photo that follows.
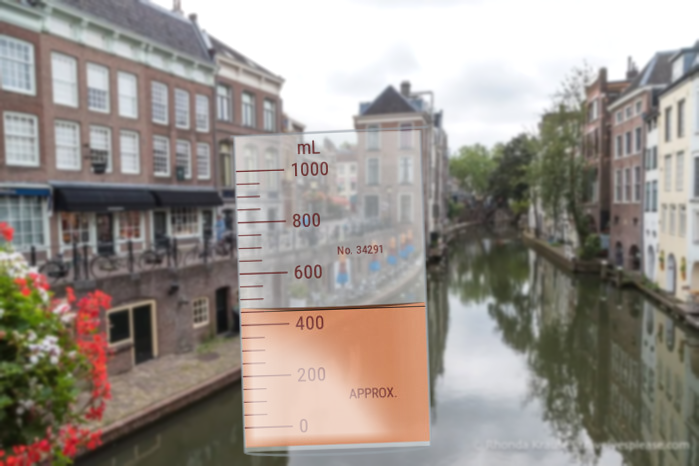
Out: 450mL
